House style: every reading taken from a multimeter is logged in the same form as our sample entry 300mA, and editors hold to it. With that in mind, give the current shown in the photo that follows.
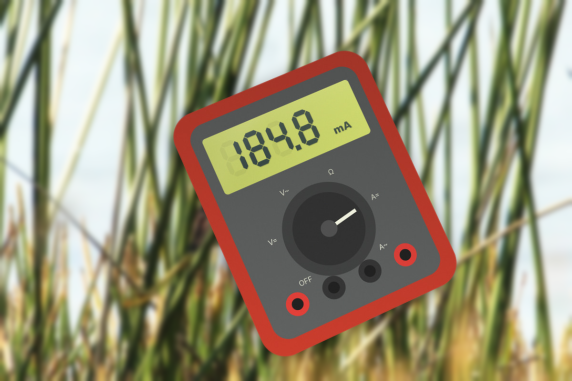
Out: 184.8mA
